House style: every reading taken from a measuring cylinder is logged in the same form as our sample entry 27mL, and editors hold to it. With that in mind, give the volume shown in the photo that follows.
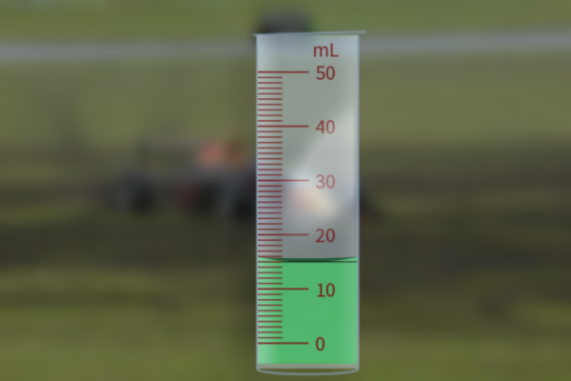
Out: 15mL
